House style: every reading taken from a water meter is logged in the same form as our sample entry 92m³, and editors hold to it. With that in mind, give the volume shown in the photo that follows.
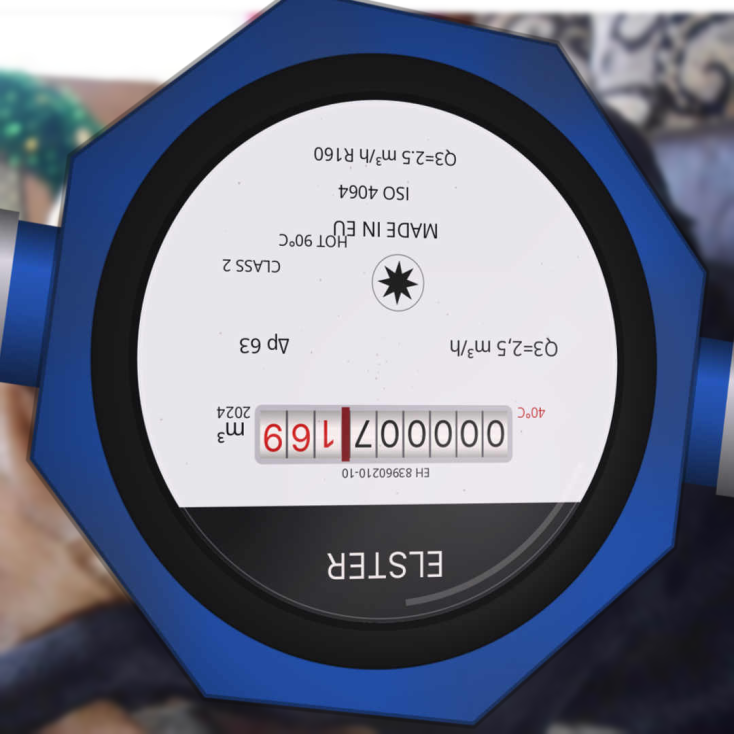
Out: 7.169m³
